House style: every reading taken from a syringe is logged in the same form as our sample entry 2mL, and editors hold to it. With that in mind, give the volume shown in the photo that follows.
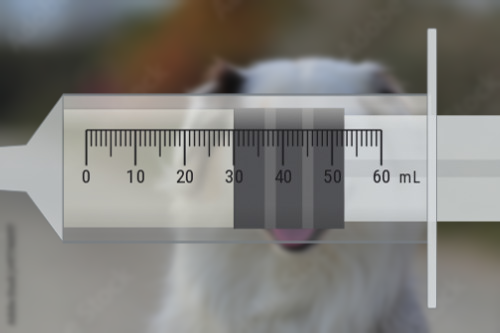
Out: 30mL
